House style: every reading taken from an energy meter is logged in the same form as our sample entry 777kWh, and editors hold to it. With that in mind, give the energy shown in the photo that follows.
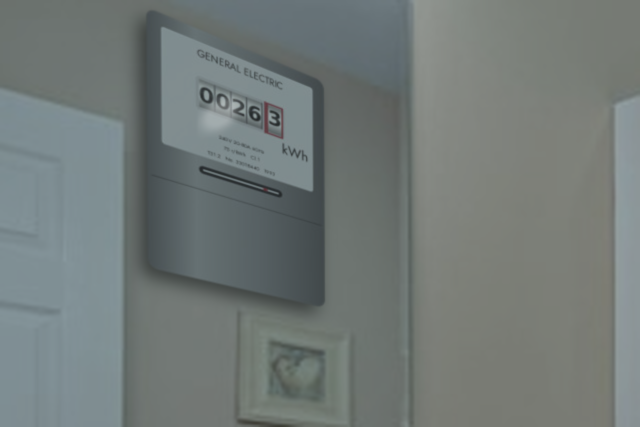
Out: 26.3kWh
